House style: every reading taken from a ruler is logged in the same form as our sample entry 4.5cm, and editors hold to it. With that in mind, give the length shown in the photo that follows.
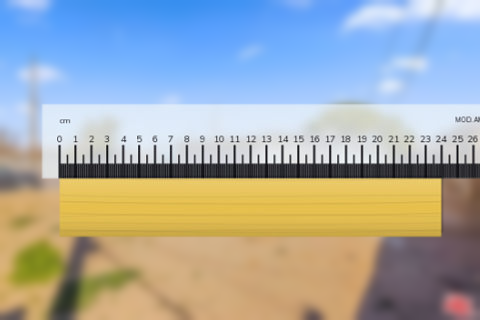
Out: 24cm
